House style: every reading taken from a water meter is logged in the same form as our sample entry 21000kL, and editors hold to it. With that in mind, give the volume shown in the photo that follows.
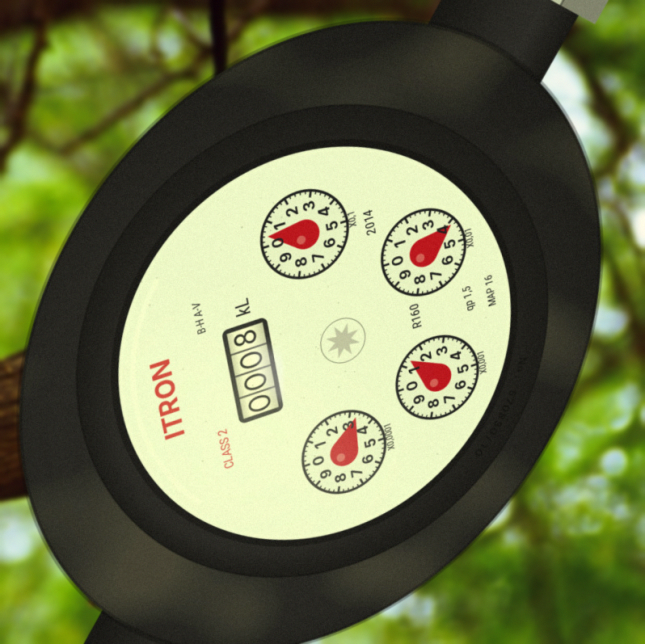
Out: 8.0413kL
